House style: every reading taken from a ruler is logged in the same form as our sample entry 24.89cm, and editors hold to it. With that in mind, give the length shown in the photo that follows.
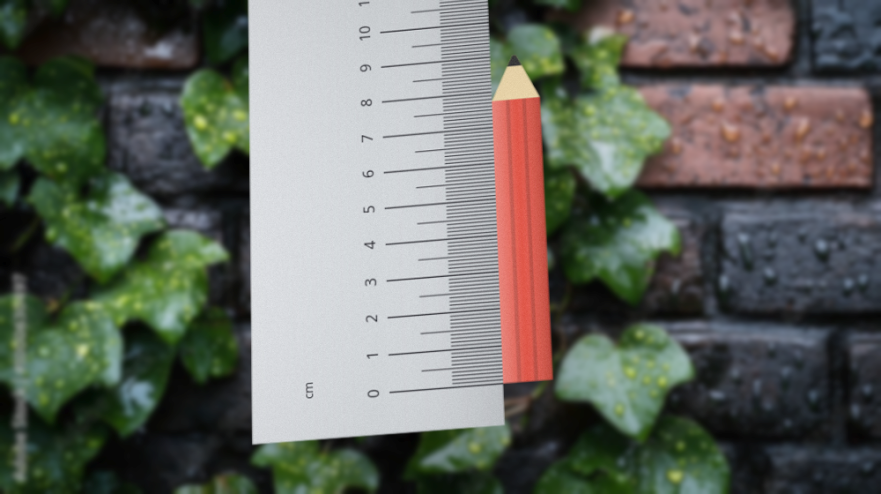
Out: 9cm
